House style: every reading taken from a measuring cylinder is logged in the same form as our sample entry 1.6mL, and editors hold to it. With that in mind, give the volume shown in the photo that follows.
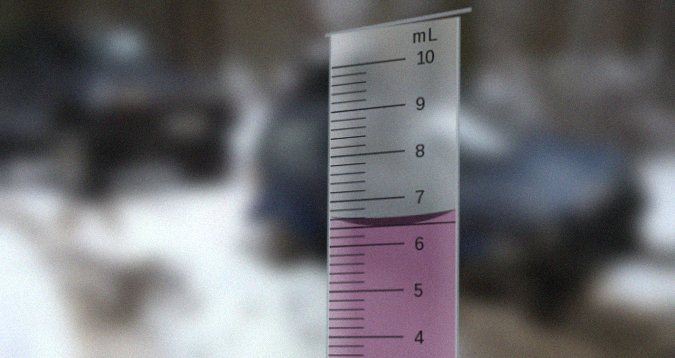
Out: 6.4mL
